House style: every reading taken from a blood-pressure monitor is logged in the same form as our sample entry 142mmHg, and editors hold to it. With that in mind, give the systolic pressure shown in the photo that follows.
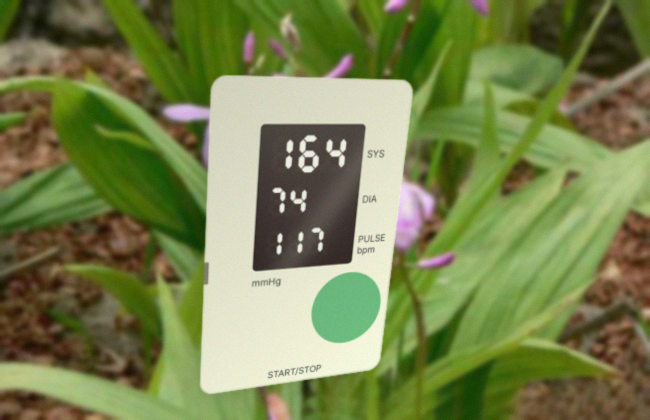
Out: 164mmHg
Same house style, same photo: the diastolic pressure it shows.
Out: 74mmHg
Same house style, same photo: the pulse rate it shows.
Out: 117bpm
